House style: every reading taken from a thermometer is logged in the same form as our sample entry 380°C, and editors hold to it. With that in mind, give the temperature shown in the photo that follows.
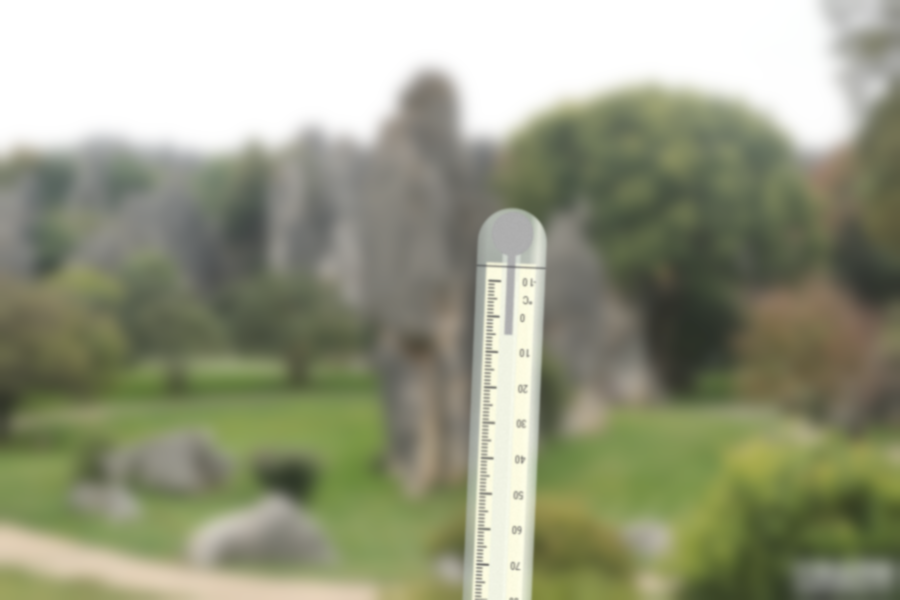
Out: 5°C
